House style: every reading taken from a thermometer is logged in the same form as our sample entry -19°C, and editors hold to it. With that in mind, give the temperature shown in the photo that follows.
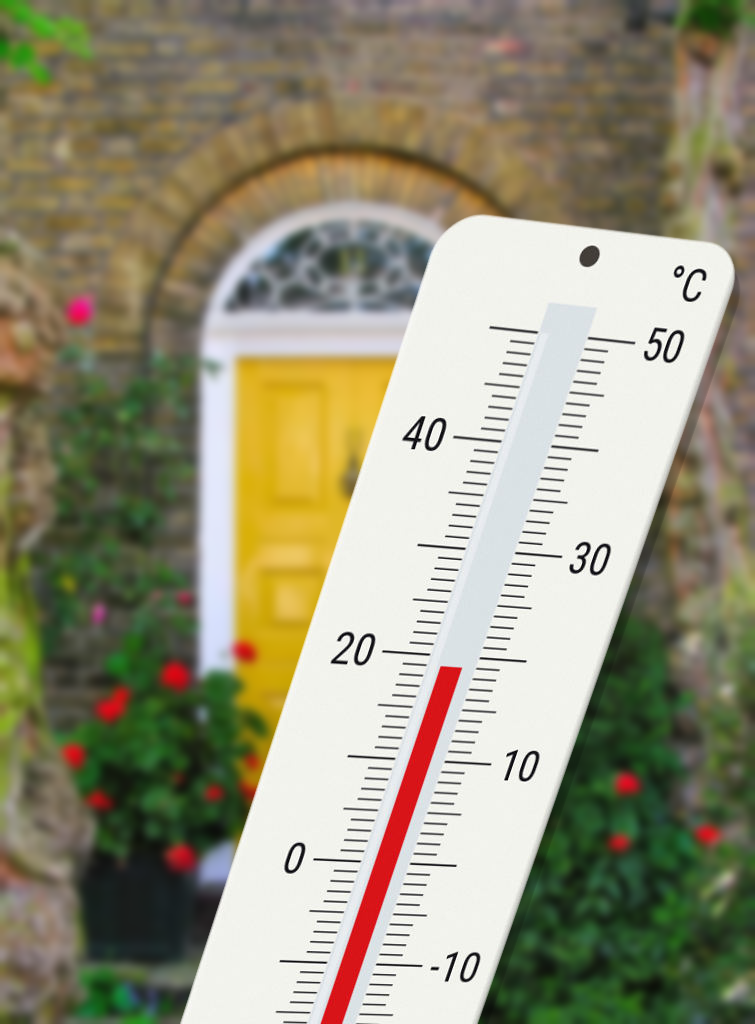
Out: 19°C
